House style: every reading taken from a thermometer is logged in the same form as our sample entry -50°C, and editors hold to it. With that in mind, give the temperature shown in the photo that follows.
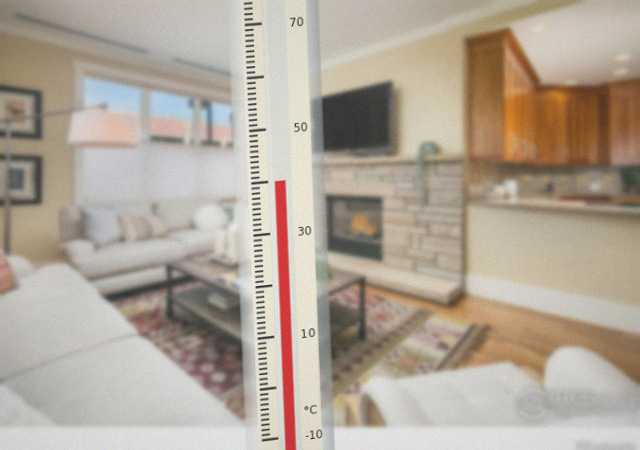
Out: 40°C
